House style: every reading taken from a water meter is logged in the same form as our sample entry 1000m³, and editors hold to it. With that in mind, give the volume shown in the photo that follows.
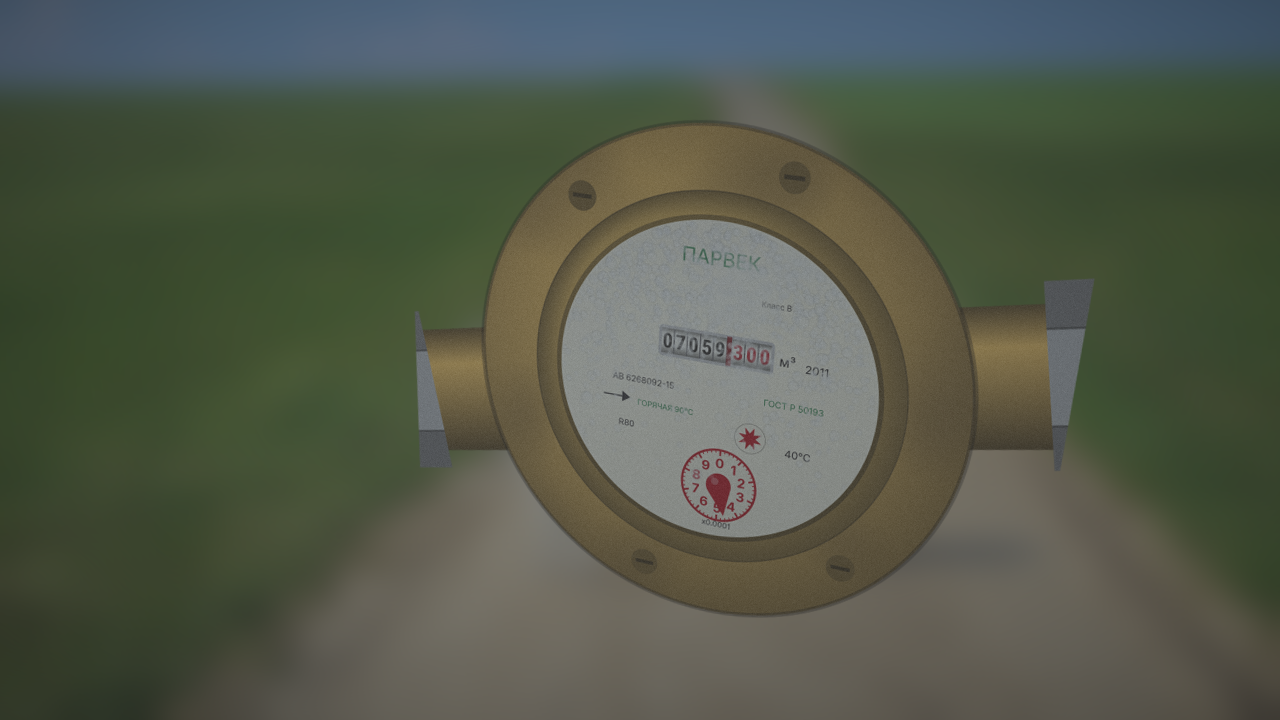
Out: 7059.3004m³
